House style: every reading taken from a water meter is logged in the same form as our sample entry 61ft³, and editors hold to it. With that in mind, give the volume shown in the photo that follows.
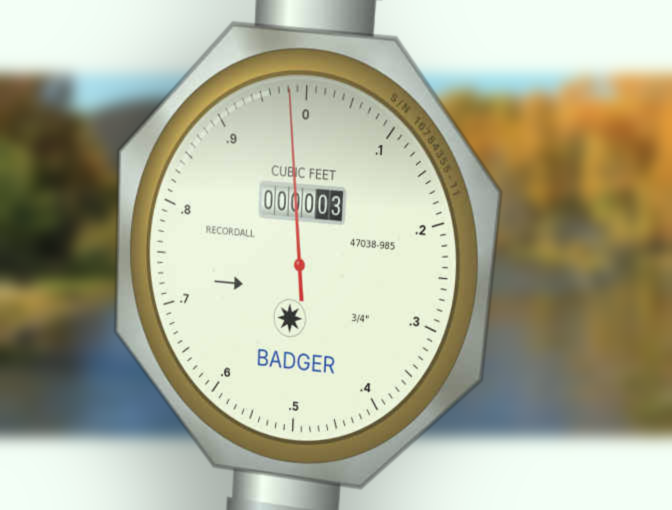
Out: 2.98ft³
